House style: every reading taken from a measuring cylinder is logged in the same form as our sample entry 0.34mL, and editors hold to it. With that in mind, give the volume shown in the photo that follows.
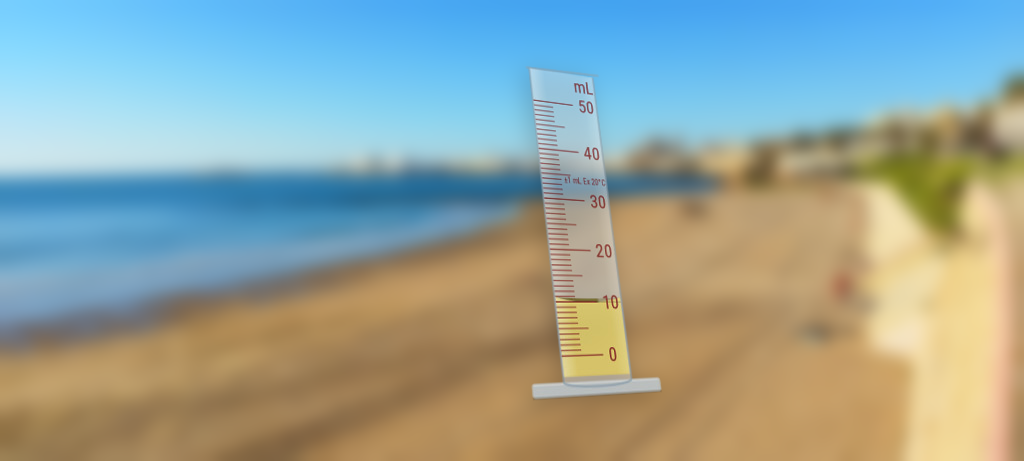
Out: 10mL
